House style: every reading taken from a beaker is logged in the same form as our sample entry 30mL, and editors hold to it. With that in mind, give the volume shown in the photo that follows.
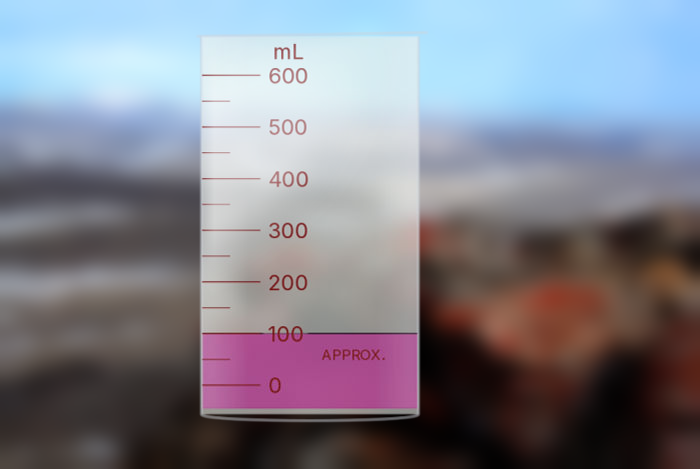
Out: 100mL
